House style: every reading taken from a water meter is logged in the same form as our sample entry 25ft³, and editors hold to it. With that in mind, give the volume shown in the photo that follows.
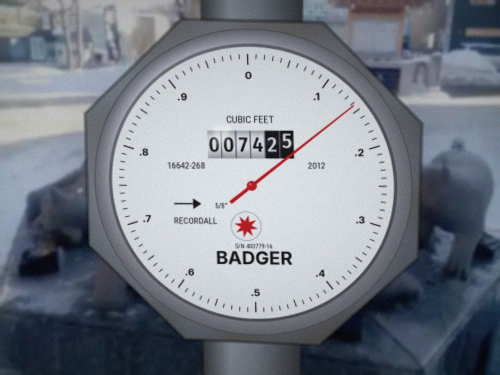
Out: 7425.14ft³
